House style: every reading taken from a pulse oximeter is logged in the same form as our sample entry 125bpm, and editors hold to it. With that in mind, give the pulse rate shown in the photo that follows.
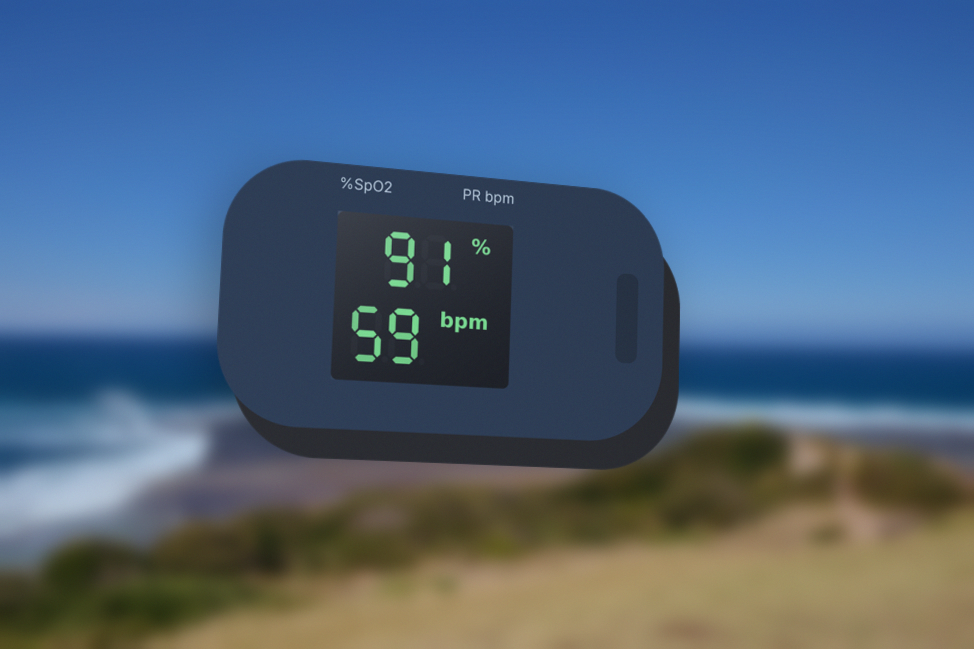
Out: 59bpm
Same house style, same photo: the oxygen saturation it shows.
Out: 91%
